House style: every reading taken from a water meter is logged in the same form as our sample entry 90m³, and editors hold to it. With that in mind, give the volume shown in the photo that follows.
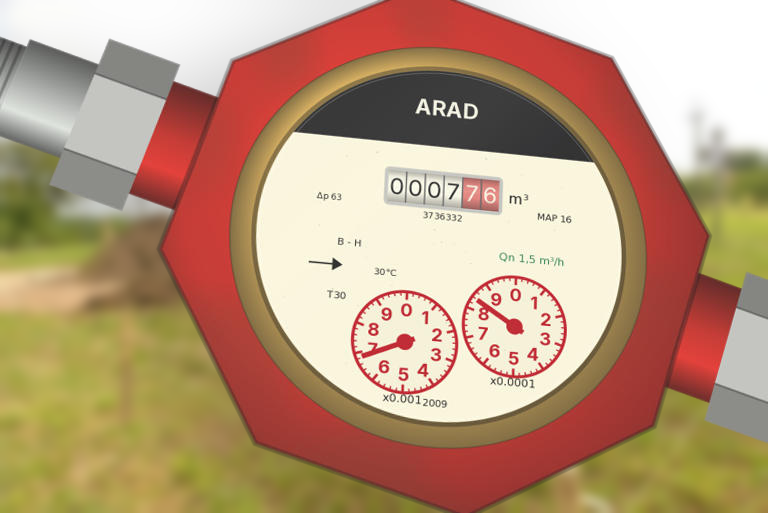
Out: 7.7668m³
